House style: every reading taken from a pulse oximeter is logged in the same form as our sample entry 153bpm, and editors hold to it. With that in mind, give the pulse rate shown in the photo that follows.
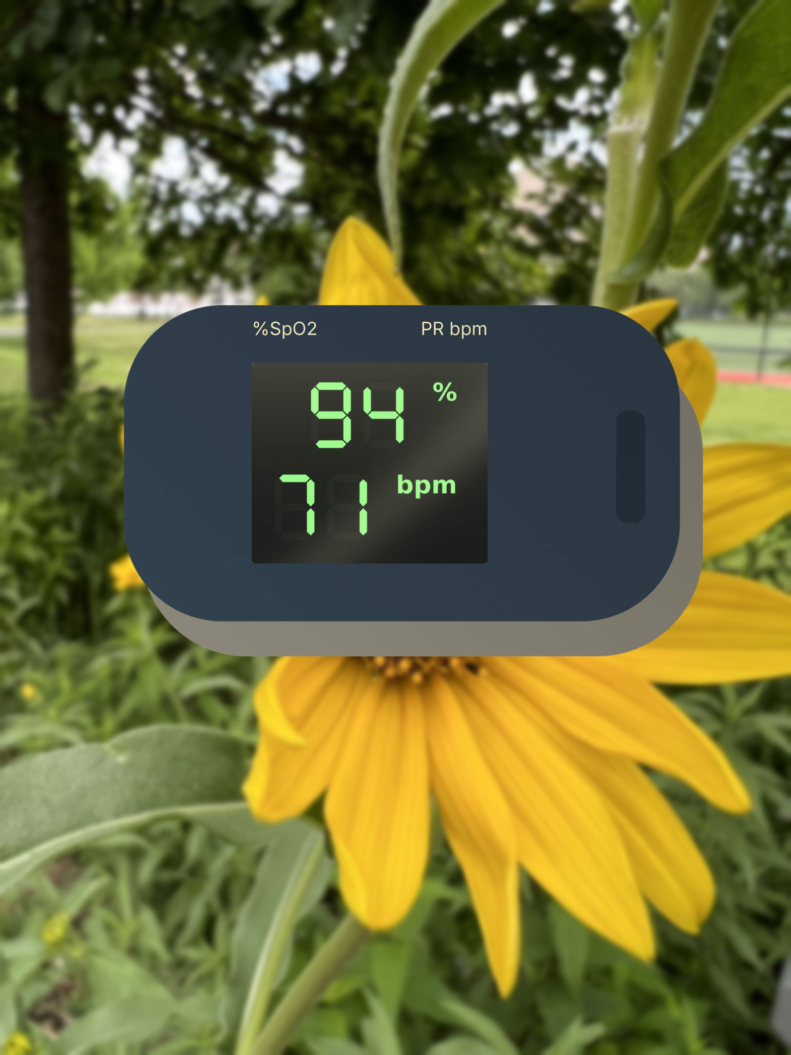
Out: 71bpm
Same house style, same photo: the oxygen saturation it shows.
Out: 94%
